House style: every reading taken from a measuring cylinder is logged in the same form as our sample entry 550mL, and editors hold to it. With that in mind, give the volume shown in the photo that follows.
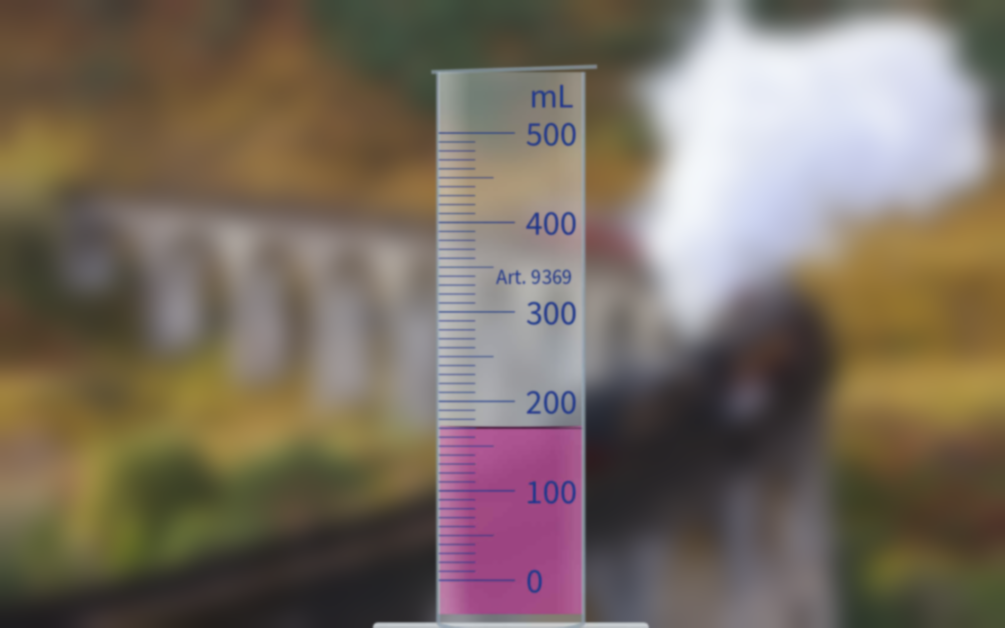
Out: 170mL
